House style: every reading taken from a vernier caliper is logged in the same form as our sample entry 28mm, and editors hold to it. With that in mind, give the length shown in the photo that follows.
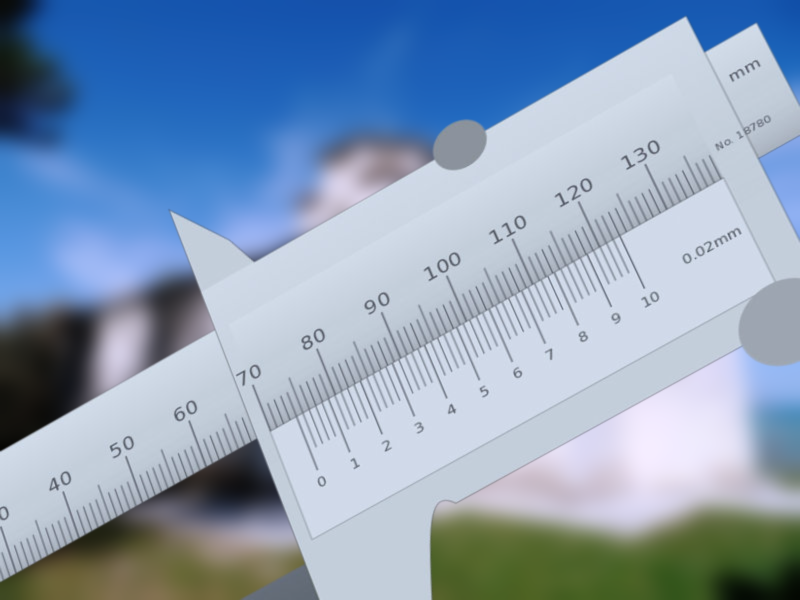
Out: 74.0mm
